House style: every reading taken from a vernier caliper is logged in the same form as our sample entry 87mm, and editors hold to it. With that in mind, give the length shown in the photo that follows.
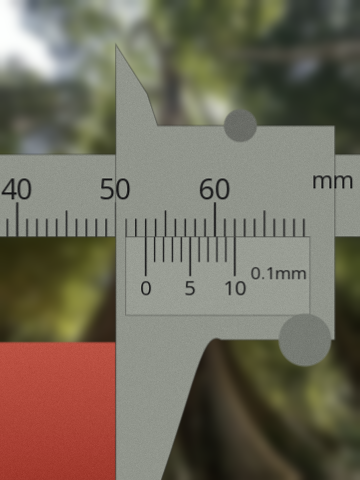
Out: 53.0mm
